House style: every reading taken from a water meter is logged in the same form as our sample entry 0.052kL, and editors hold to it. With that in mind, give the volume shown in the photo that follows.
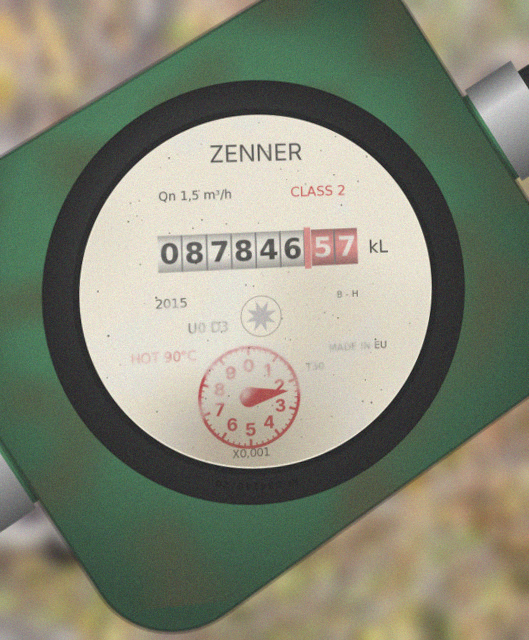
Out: 87846.572kL
